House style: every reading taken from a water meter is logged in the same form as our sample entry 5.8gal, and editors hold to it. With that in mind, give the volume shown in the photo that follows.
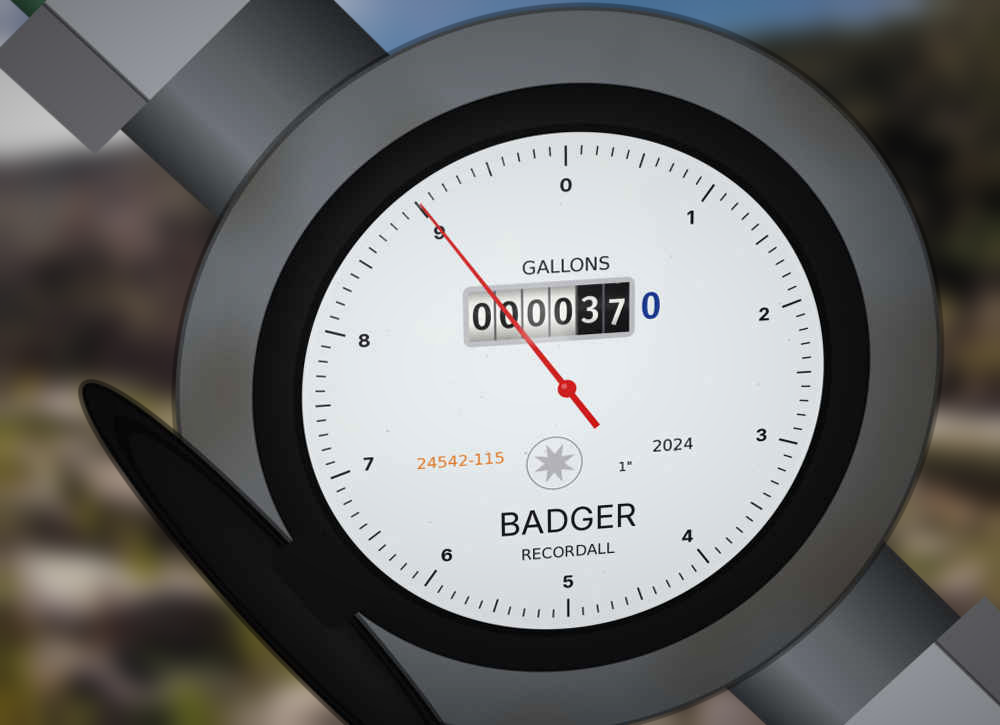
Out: 369.0gal
